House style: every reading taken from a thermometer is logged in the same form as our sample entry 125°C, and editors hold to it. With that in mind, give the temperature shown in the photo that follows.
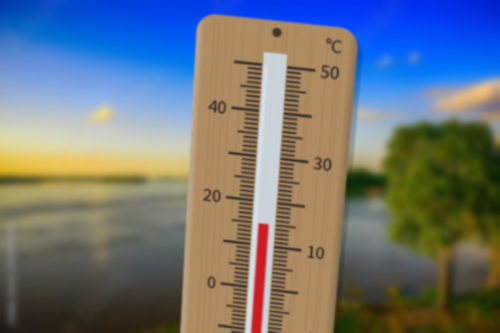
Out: 15°C
